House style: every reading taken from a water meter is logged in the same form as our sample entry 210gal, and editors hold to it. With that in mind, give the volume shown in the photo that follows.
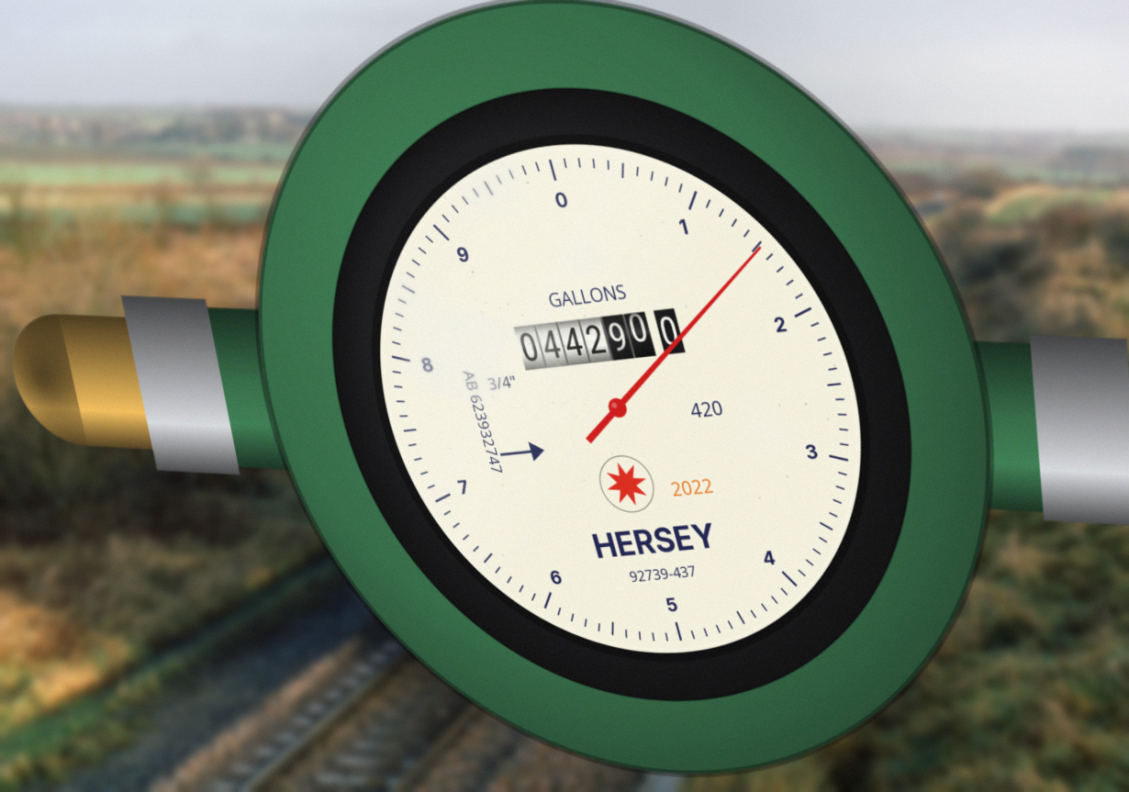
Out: 442901.5gal
